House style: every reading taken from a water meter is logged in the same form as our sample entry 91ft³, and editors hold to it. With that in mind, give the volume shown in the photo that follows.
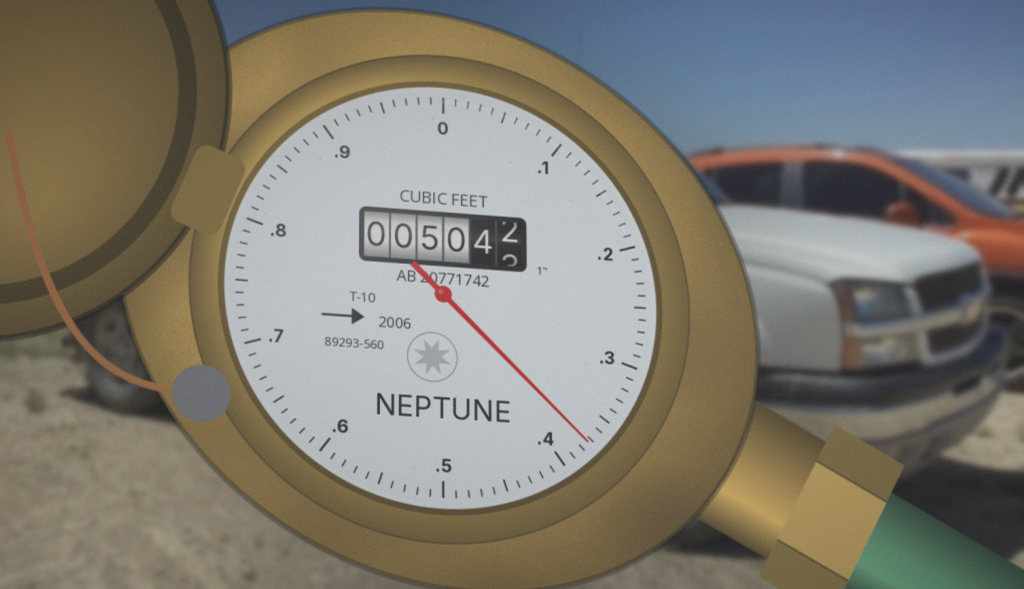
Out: 5042.37ft³
